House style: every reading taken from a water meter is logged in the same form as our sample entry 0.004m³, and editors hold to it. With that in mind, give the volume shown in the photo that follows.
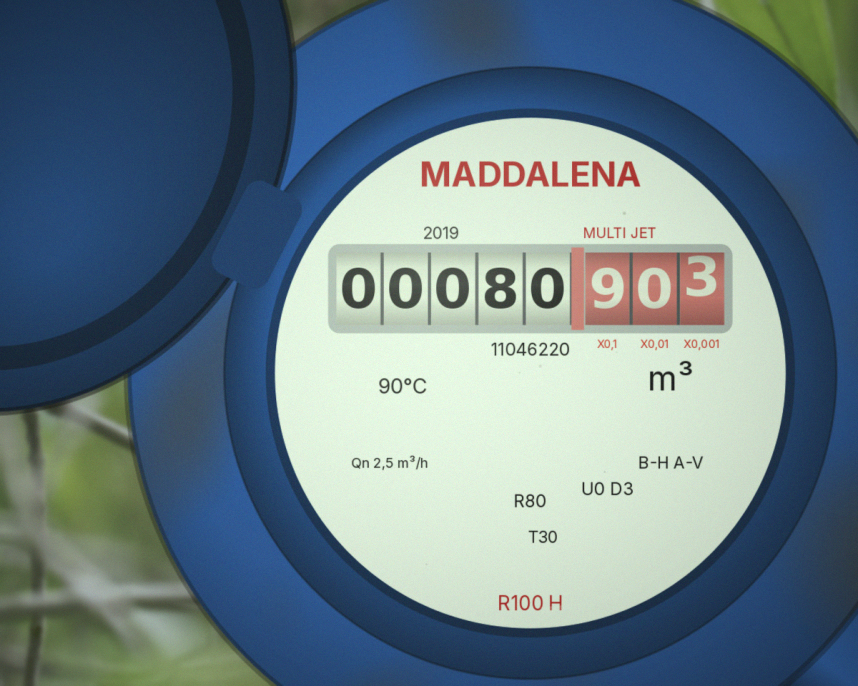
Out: 80.903m³
